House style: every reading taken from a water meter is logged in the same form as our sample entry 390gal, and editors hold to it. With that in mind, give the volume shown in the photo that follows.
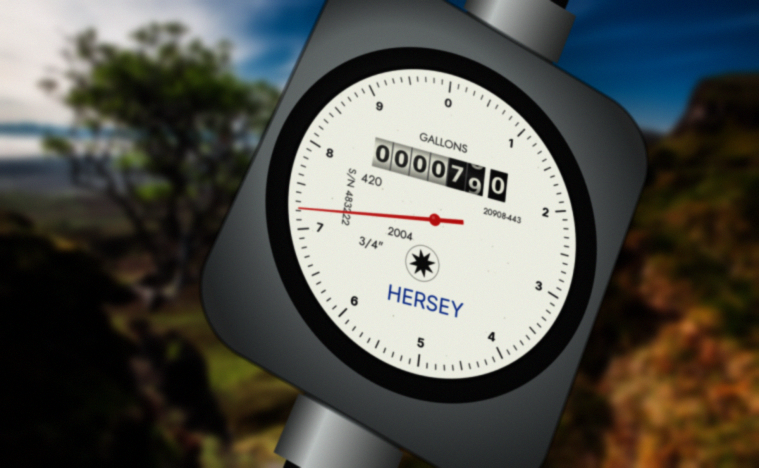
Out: 787.2gal
